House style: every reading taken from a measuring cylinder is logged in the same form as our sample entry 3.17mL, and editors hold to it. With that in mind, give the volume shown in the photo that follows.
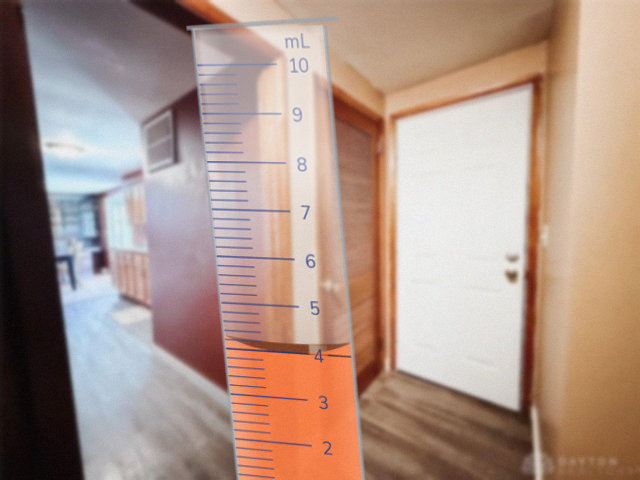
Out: 4mL
